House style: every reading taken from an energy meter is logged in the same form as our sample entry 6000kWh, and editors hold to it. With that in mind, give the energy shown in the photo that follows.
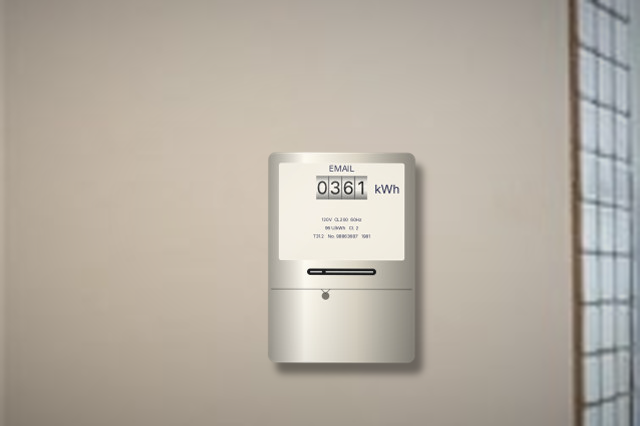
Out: 361kWh
